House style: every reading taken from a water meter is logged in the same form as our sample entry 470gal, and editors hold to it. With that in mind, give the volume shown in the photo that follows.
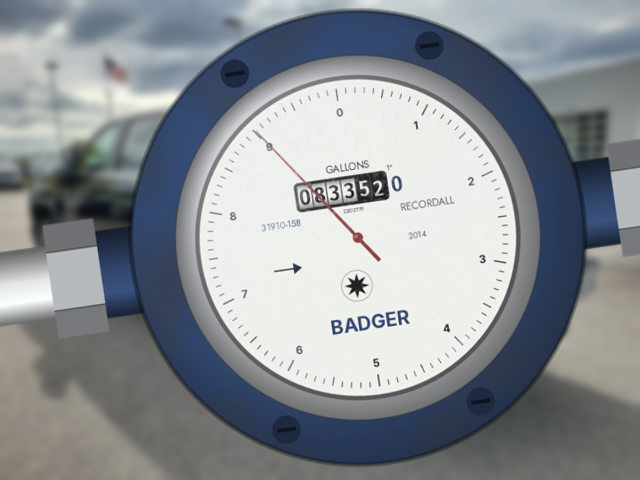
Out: 833519.0gal
